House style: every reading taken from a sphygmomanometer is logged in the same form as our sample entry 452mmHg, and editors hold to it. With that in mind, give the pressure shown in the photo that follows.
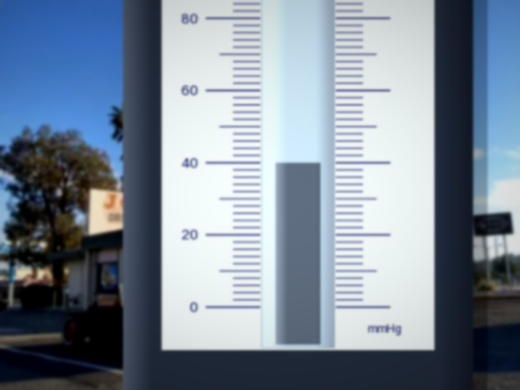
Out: 40mmHg
